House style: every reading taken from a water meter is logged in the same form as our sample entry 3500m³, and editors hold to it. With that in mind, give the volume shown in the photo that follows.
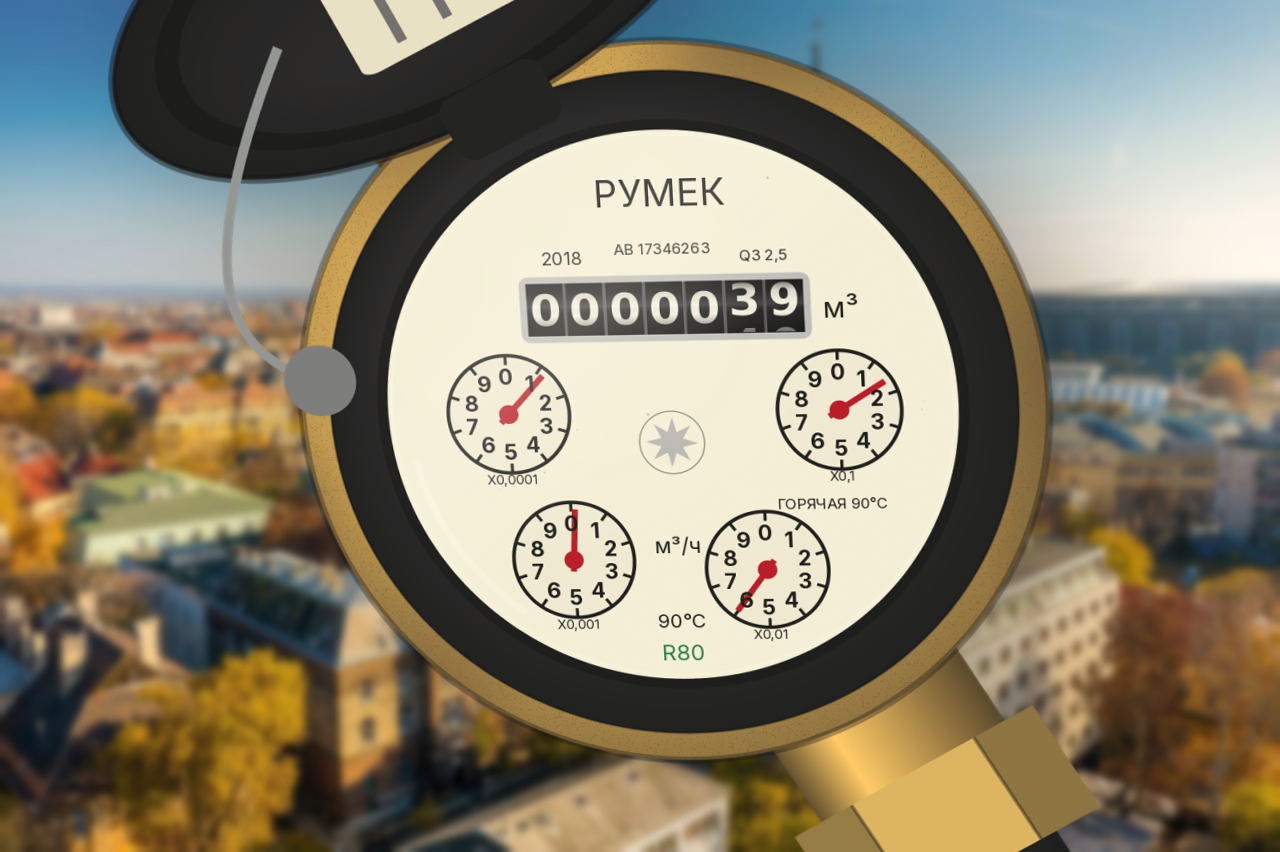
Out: 39.1601m³
